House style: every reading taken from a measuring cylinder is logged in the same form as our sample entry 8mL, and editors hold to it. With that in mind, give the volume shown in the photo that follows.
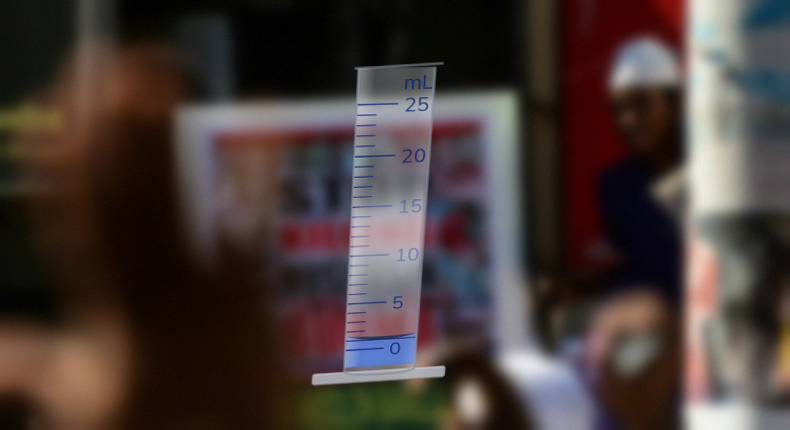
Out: 1mL
